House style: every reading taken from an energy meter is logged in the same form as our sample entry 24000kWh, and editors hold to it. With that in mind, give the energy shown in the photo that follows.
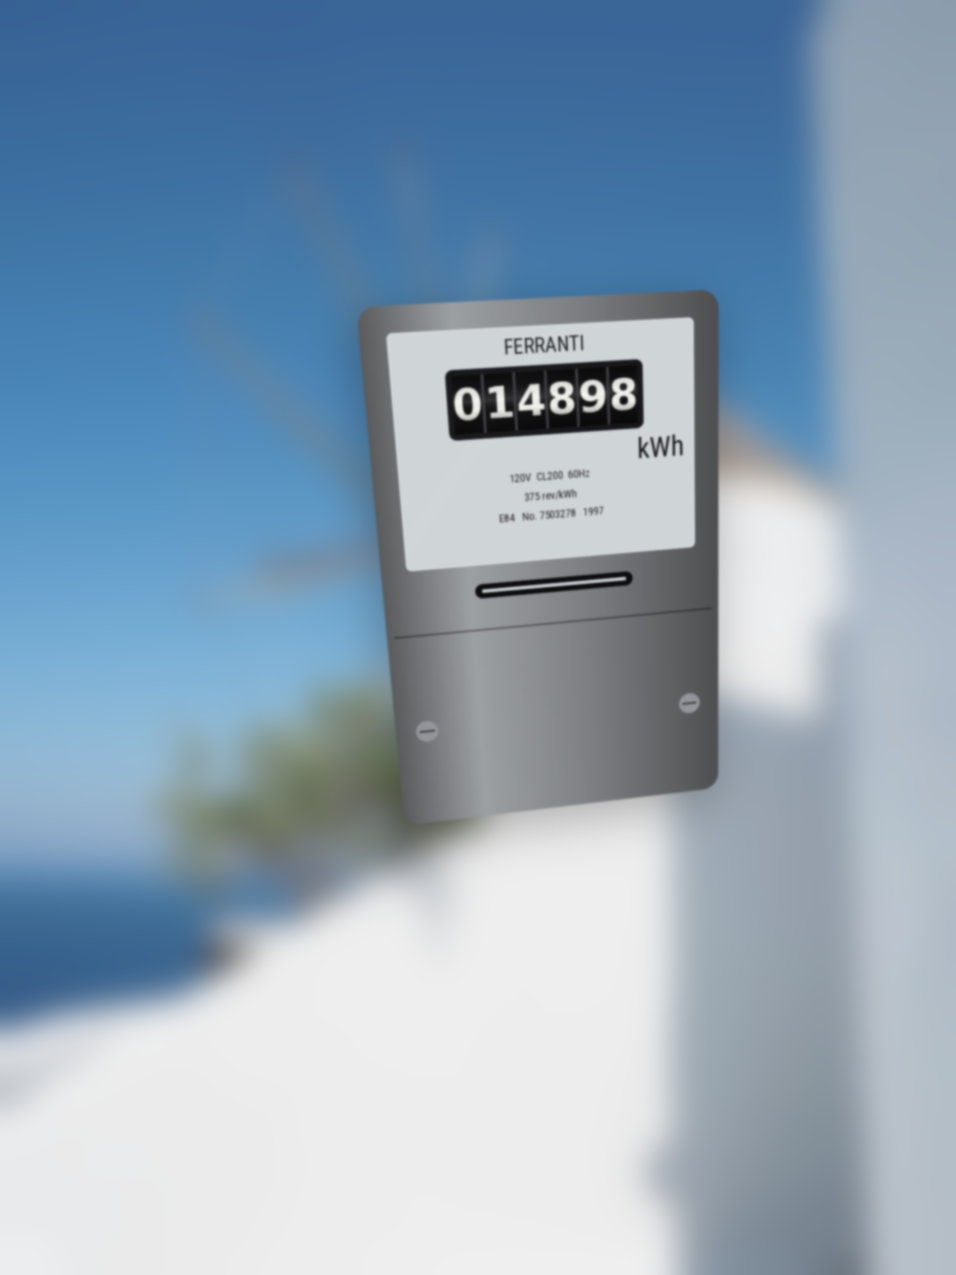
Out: 14898kWh
